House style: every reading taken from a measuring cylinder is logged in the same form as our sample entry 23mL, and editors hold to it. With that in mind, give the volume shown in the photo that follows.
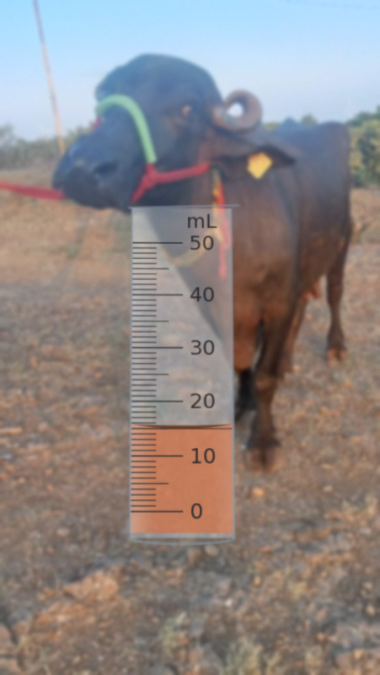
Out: 15mL
